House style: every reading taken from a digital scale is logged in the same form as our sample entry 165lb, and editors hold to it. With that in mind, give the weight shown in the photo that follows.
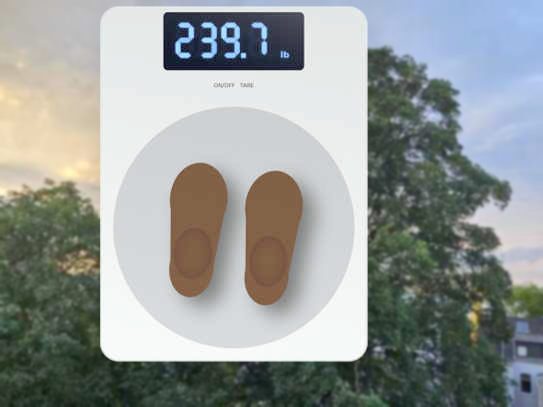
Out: 239.7lb
